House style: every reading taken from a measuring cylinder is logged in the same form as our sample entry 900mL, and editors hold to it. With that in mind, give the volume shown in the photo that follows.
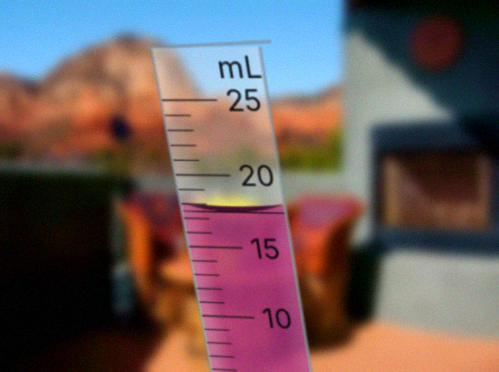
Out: 17.5mL
